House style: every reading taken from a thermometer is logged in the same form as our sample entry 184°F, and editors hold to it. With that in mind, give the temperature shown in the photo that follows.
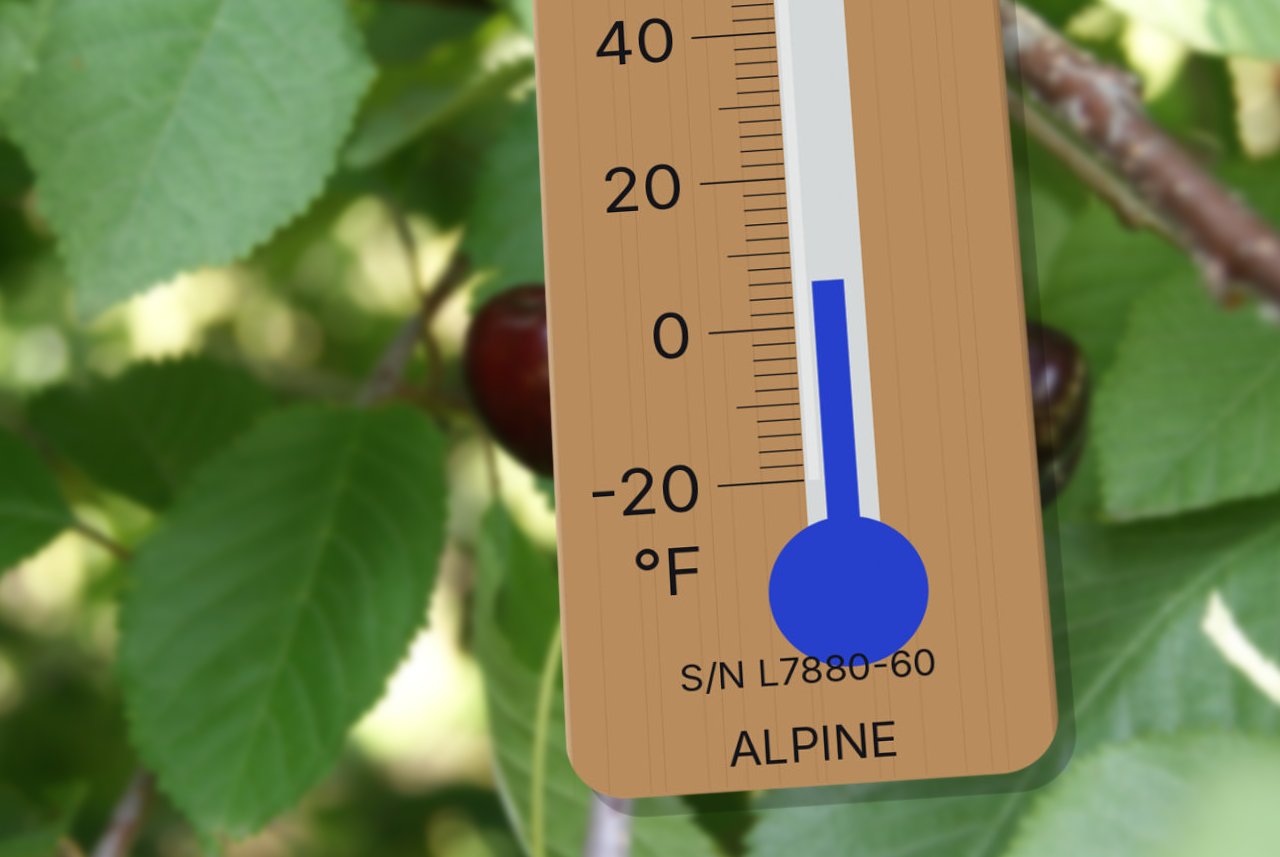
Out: 6°F
